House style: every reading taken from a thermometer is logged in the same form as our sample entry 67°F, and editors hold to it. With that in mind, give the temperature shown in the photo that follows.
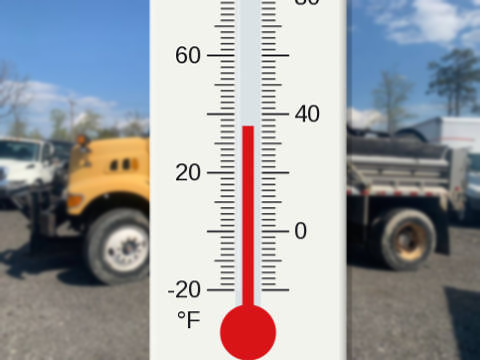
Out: 36°F
